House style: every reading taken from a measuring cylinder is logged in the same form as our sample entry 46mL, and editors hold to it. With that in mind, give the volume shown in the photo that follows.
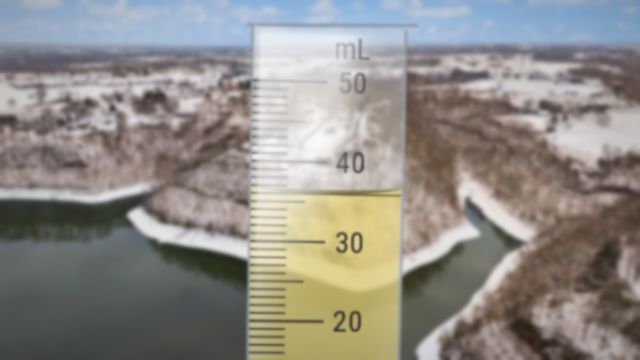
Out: 36mL
